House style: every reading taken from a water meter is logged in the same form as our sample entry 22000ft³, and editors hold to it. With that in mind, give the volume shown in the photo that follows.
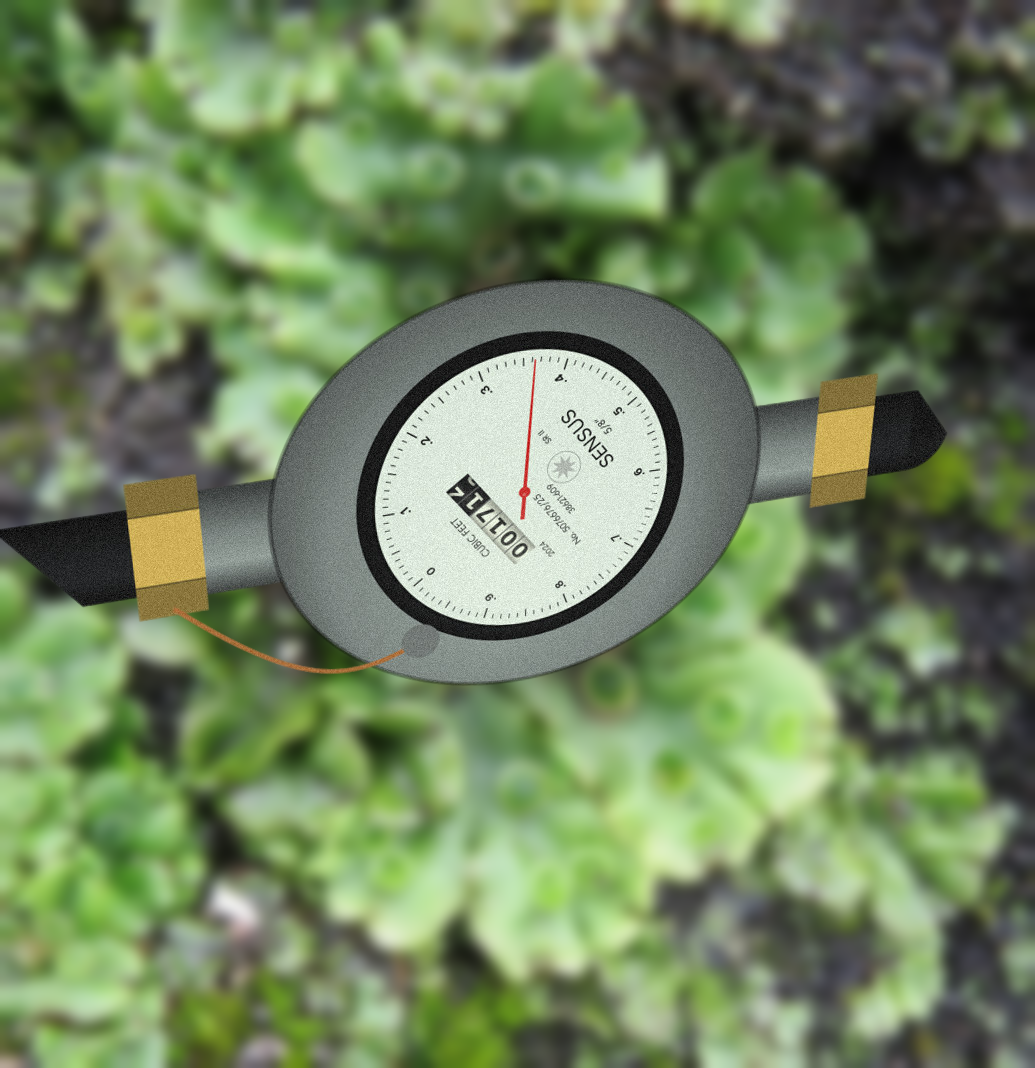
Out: 1712.36ft³
